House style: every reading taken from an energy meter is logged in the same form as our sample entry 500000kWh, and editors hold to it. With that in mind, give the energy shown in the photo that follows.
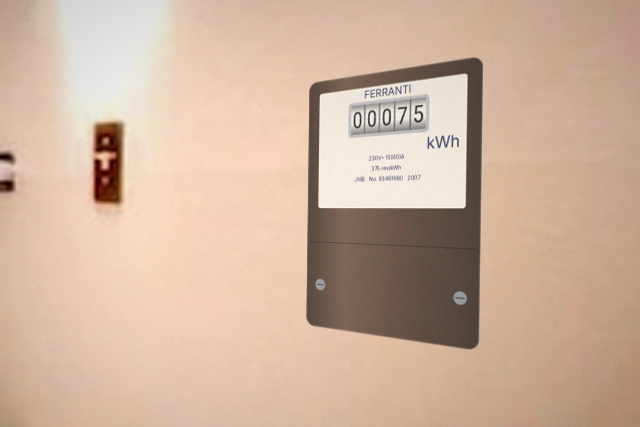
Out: 75kWh
